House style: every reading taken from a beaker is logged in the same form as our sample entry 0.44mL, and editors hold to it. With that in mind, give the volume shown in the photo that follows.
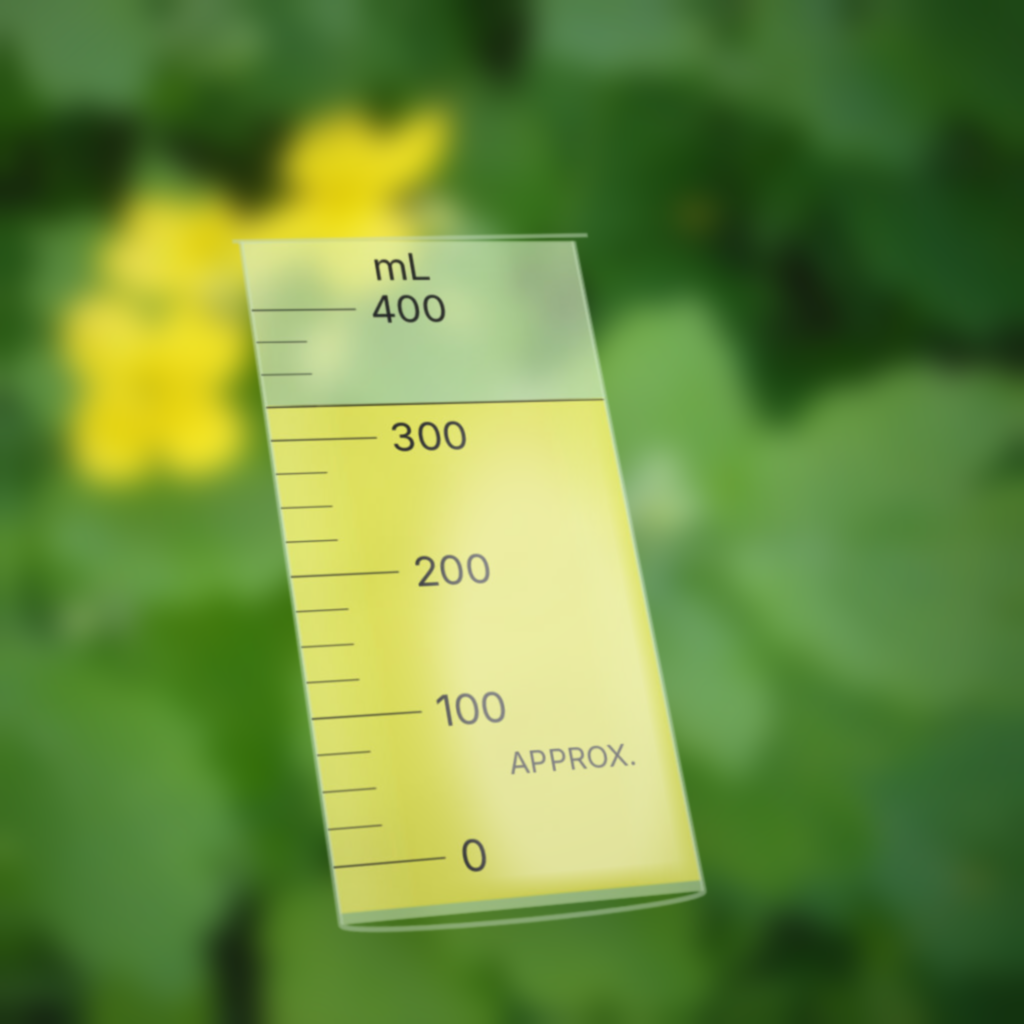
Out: 325mL
